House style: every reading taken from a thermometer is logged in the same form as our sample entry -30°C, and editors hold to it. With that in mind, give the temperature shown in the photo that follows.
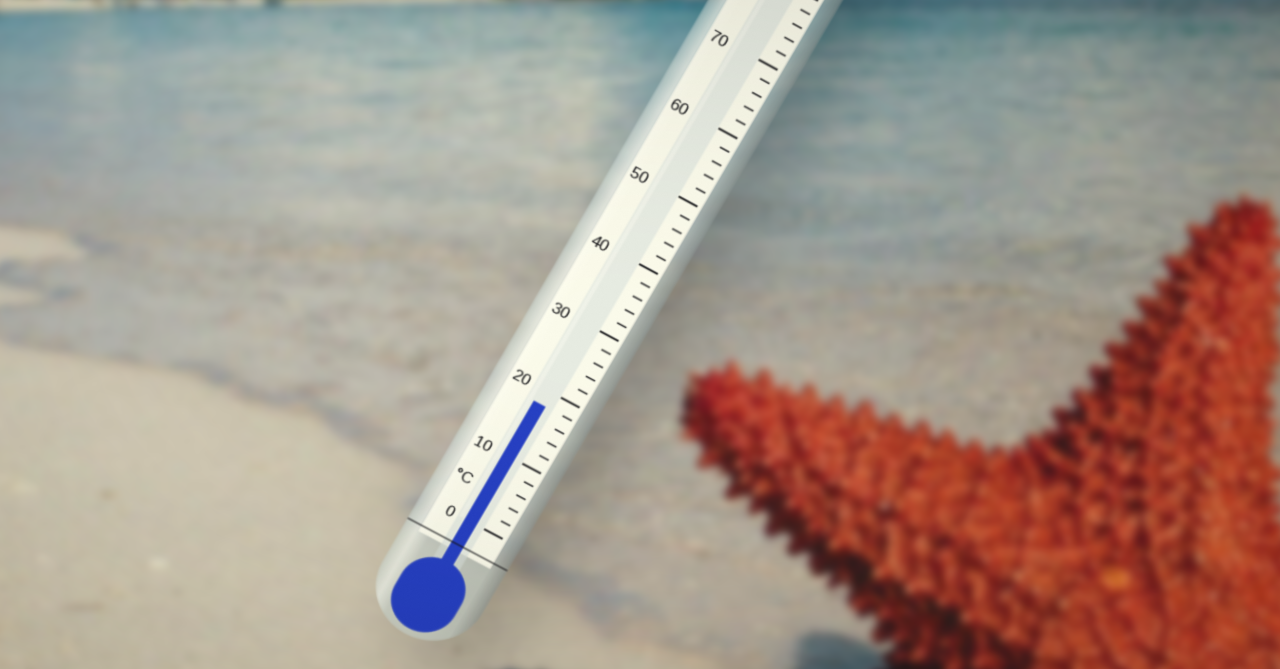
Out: 18°C
